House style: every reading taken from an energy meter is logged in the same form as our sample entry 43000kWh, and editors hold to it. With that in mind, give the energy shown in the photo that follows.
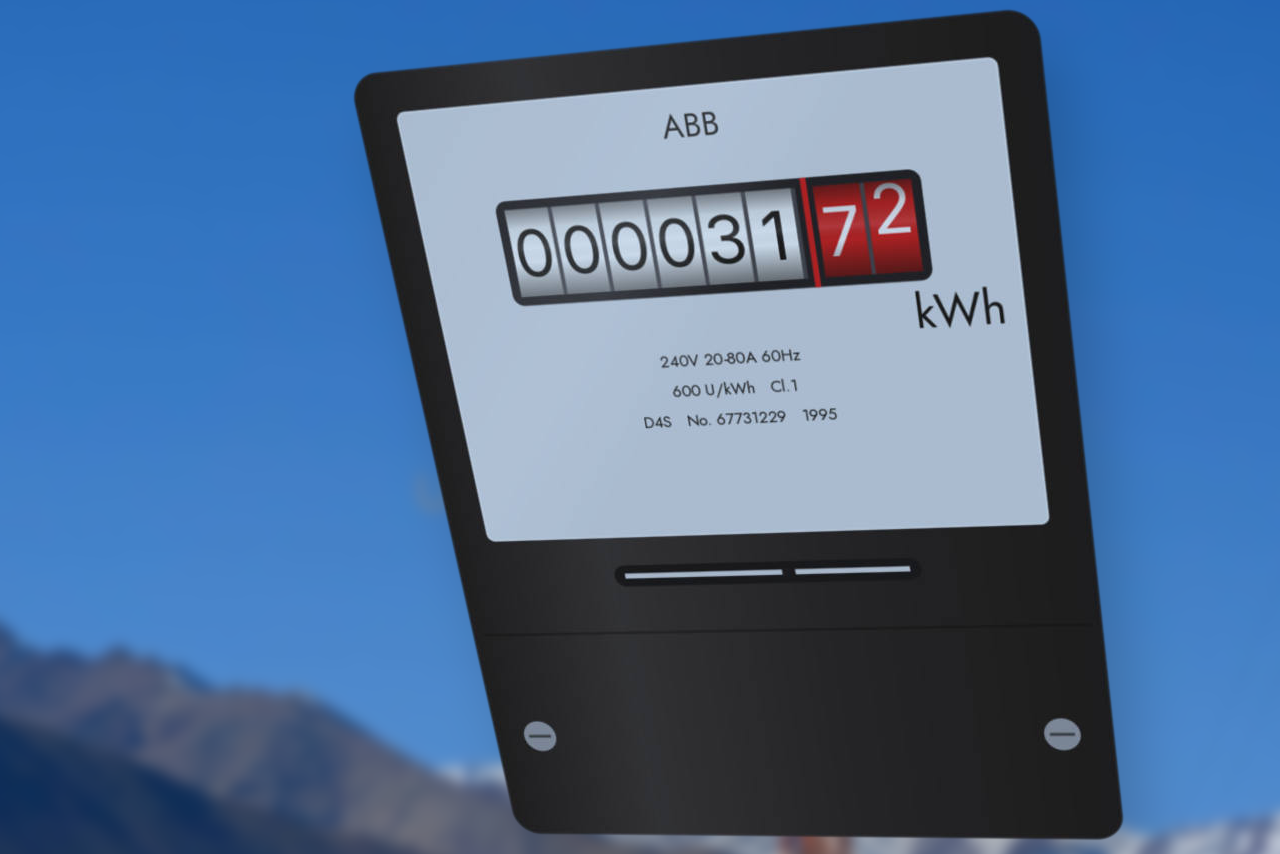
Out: 31.72kWh
